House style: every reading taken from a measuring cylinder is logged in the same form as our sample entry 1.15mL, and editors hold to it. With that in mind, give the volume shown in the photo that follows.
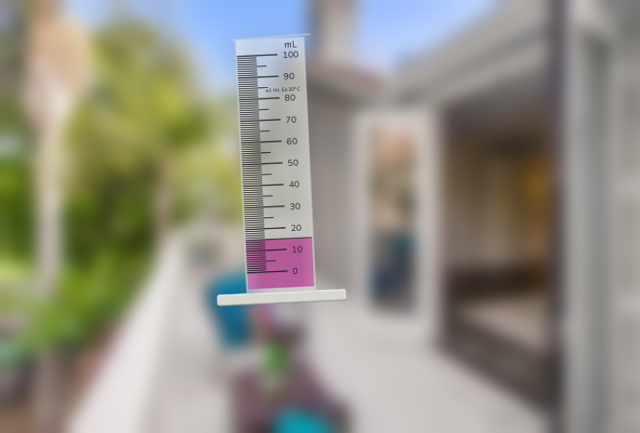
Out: 15mL
